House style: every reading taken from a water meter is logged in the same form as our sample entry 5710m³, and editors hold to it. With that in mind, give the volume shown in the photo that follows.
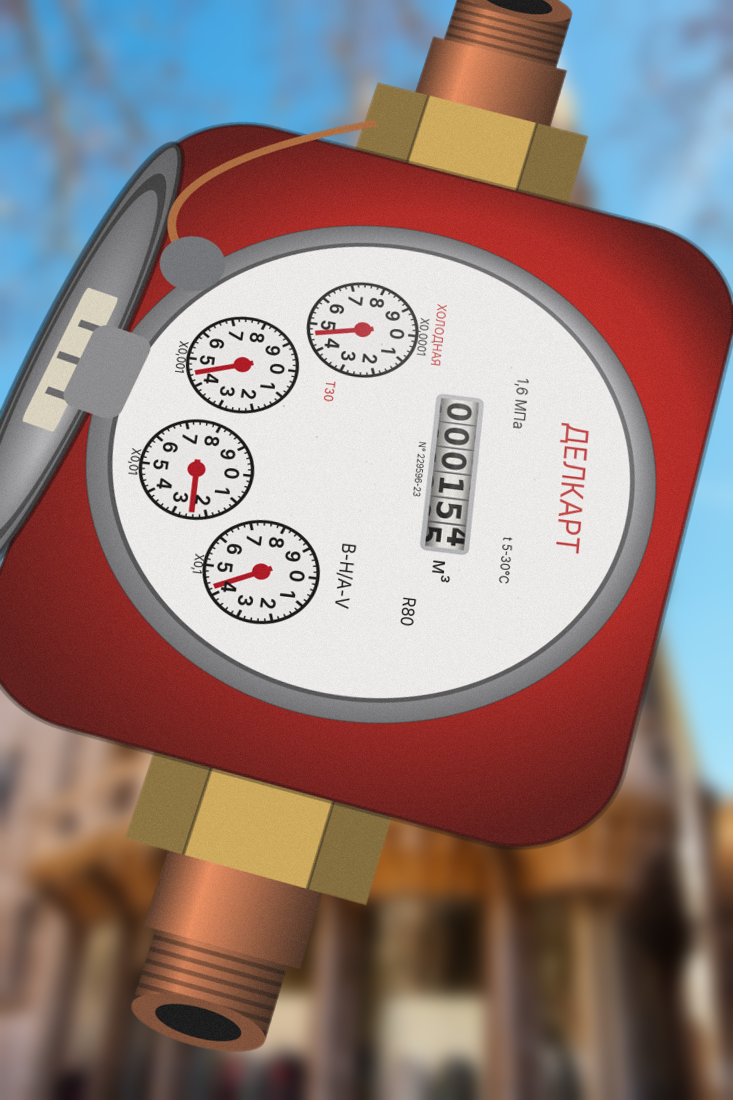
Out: 154.4244m³
